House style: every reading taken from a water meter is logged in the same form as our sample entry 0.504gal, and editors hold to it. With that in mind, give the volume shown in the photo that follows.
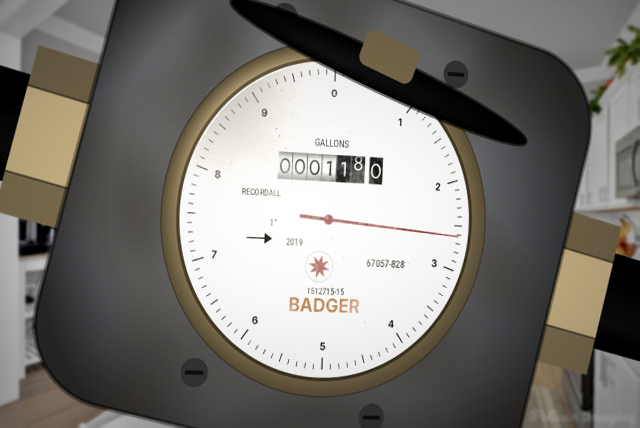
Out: 1182.6gal
